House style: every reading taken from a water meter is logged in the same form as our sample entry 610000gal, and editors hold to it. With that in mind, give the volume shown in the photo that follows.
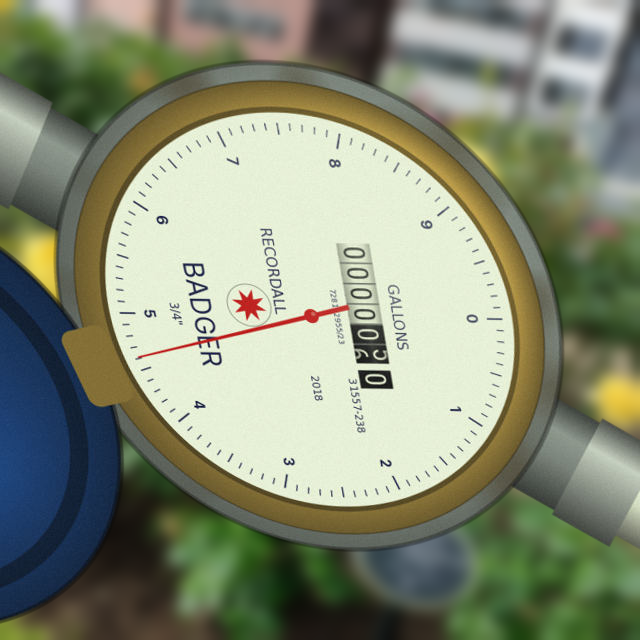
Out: 54.6gal
